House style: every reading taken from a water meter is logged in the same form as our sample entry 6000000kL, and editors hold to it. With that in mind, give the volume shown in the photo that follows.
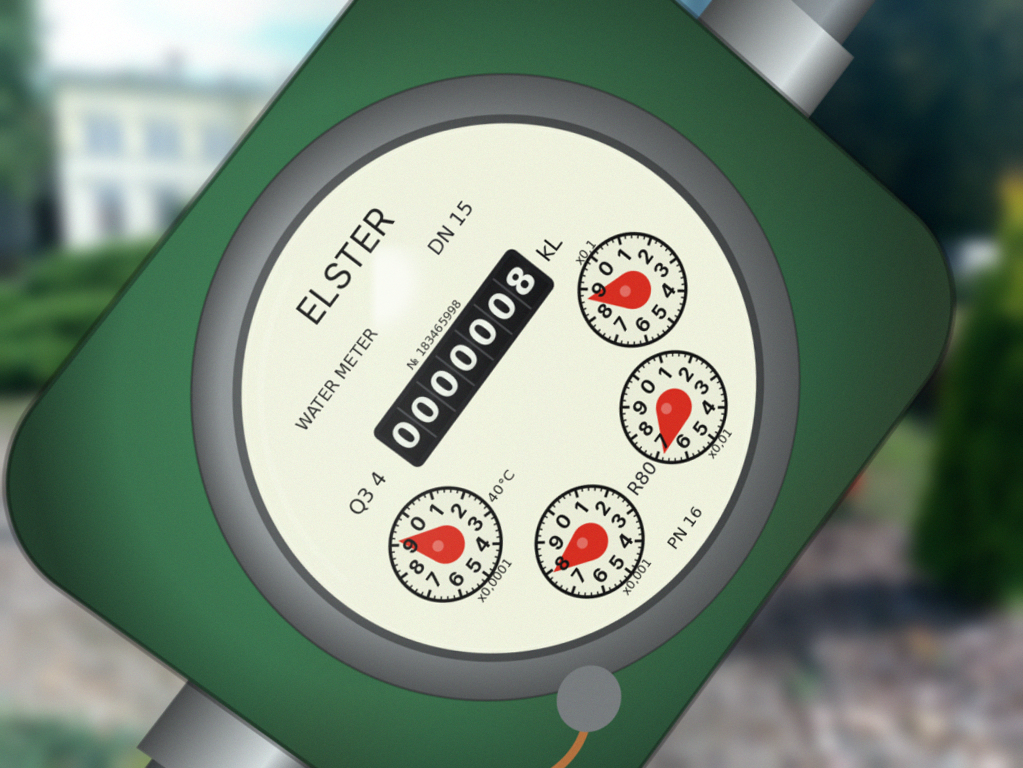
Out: 8.8679kL
